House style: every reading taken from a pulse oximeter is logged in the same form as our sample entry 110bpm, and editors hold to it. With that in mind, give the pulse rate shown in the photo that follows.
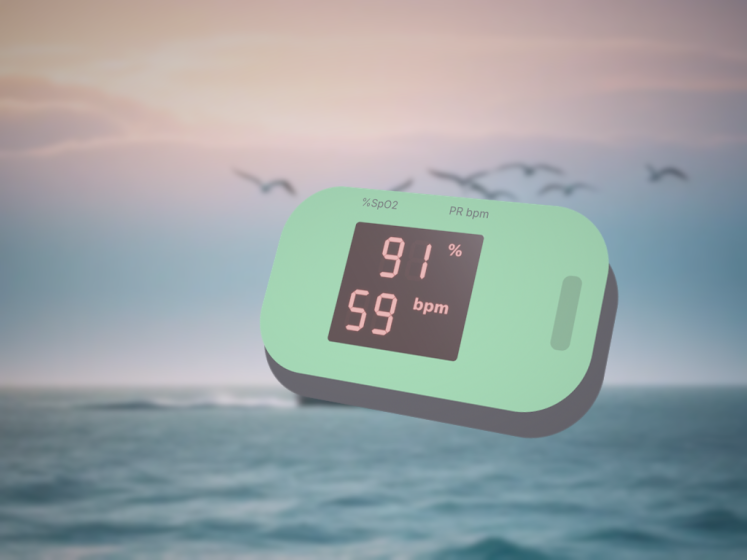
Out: 59bpm
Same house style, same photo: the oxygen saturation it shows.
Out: 91%
